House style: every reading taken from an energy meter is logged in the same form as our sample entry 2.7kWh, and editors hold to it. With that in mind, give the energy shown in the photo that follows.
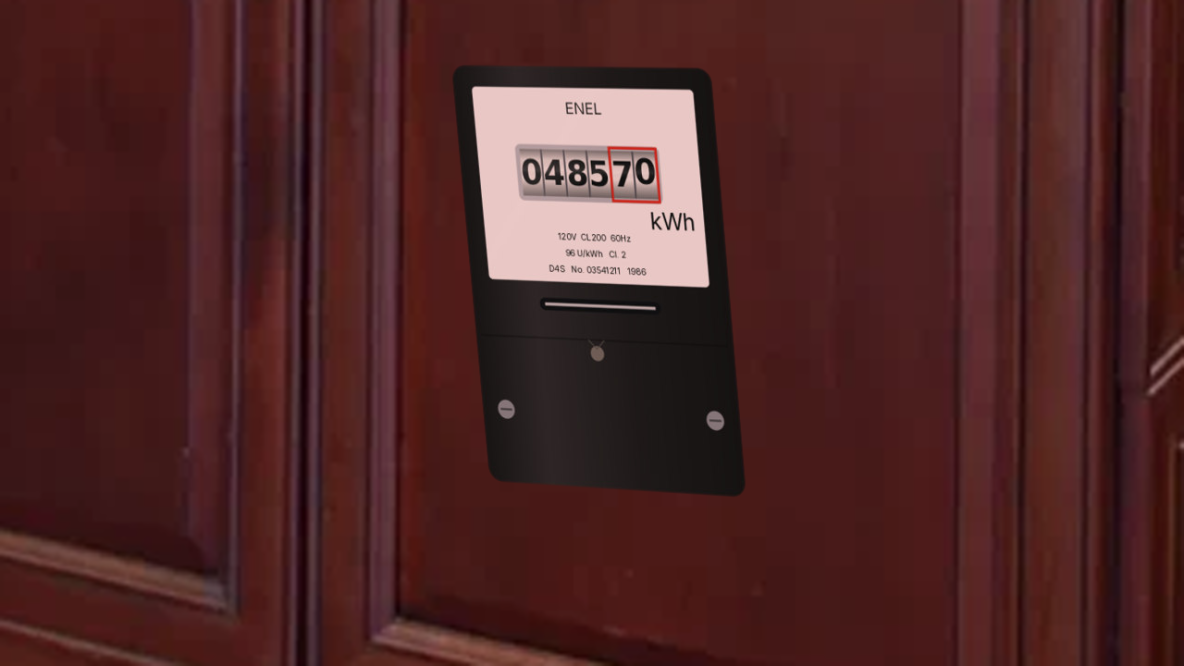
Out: 485.70kWh
